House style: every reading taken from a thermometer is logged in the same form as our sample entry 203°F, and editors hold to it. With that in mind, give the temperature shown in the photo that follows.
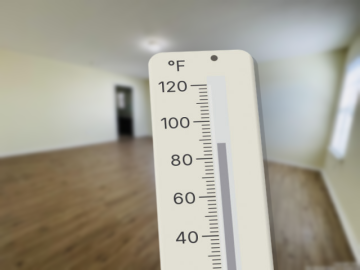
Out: 88°F
